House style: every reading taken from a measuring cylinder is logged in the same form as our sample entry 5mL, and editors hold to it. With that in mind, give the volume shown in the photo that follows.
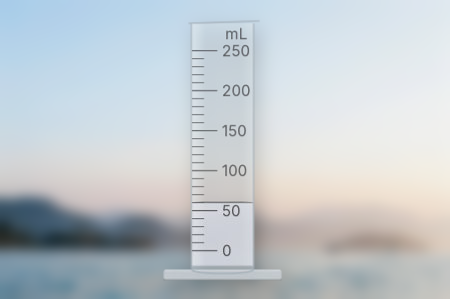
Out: 60mL
